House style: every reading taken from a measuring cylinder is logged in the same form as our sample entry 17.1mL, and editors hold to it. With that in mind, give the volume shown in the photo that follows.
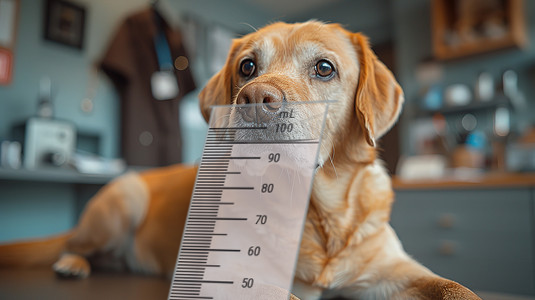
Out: 95mL
